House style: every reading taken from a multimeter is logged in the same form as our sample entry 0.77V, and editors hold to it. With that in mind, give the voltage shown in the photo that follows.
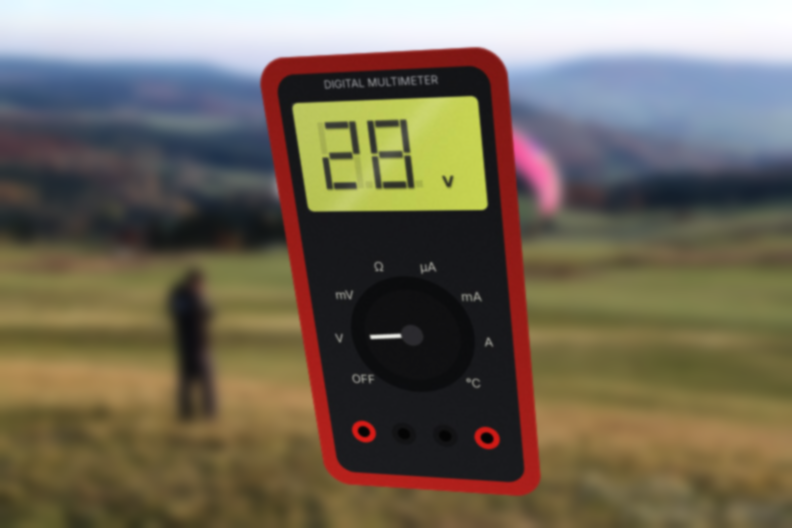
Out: 28V
